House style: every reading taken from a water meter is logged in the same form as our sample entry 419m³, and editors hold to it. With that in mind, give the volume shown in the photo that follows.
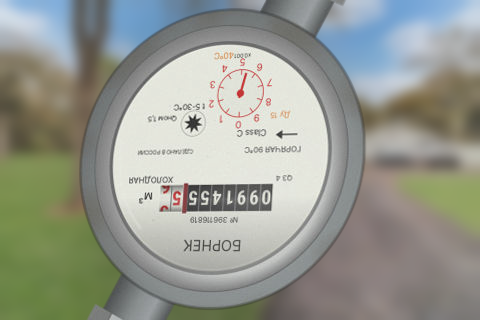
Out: 991455.555m³
